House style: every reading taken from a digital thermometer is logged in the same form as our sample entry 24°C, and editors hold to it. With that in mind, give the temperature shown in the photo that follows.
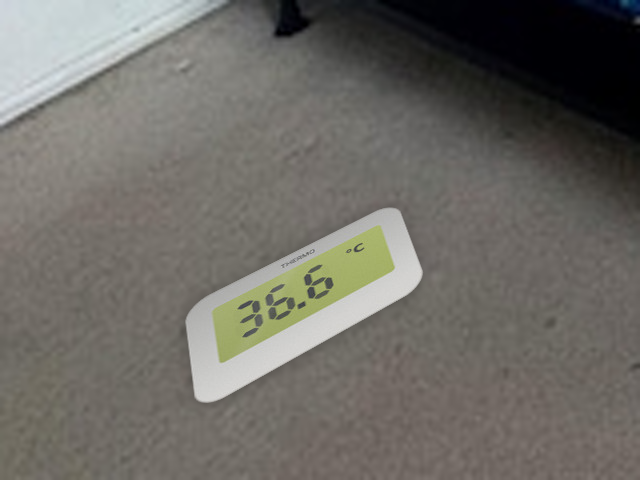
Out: 36.6°C
